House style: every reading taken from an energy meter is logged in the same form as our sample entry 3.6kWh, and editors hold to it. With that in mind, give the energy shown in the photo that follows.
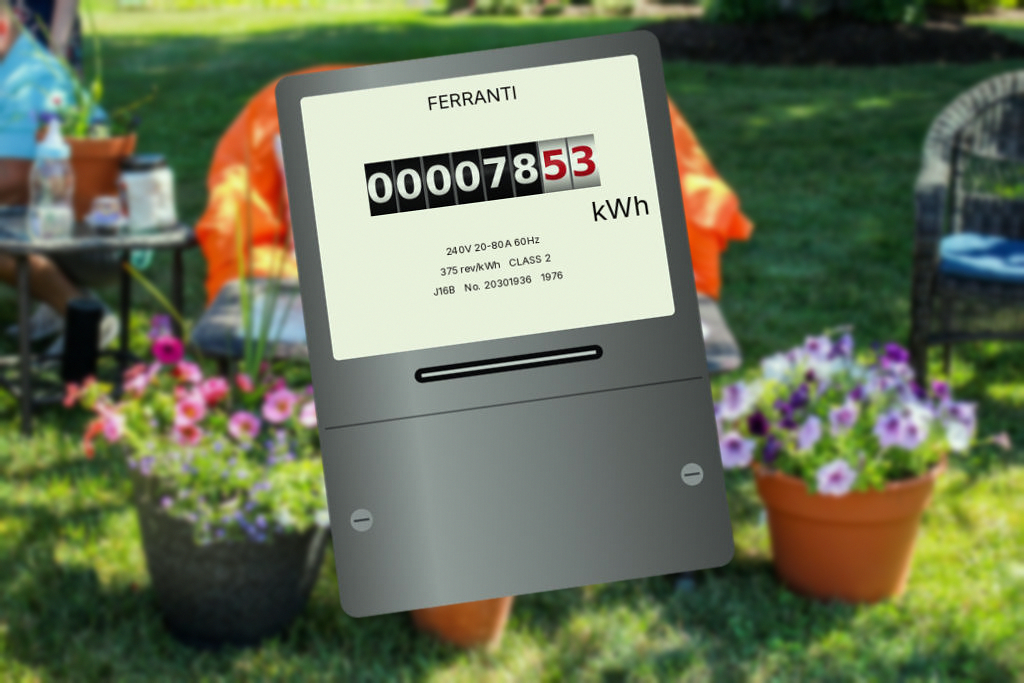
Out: 78.53kWh
